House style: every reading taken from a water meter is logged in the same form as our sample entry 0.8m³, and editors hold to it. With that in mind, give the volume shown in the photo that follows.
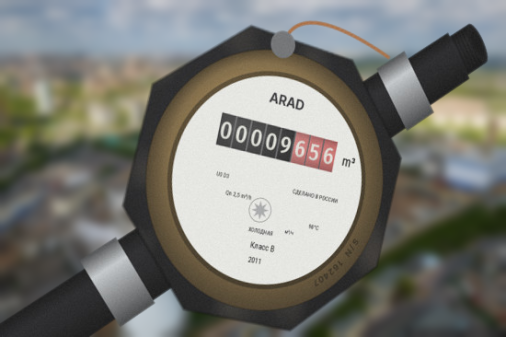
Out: 9.656m³
